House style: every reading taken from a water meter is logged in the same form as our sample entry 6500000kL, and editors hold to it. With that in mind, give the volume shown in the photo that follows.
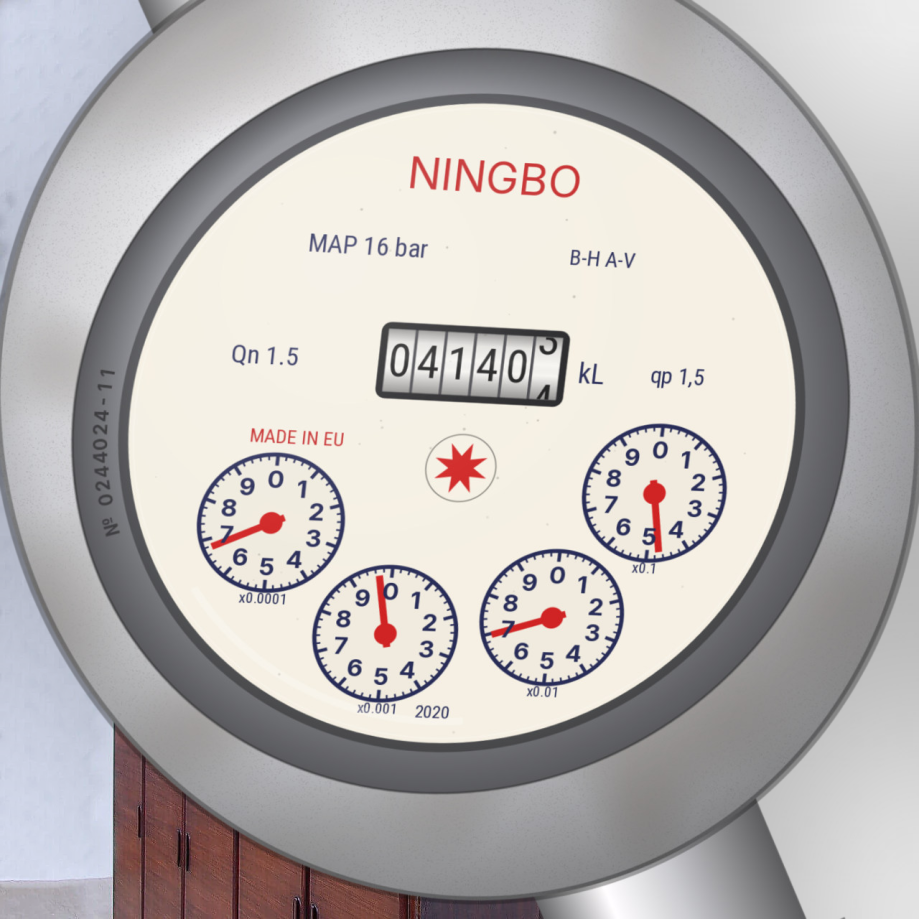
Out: 41403.4696kL
